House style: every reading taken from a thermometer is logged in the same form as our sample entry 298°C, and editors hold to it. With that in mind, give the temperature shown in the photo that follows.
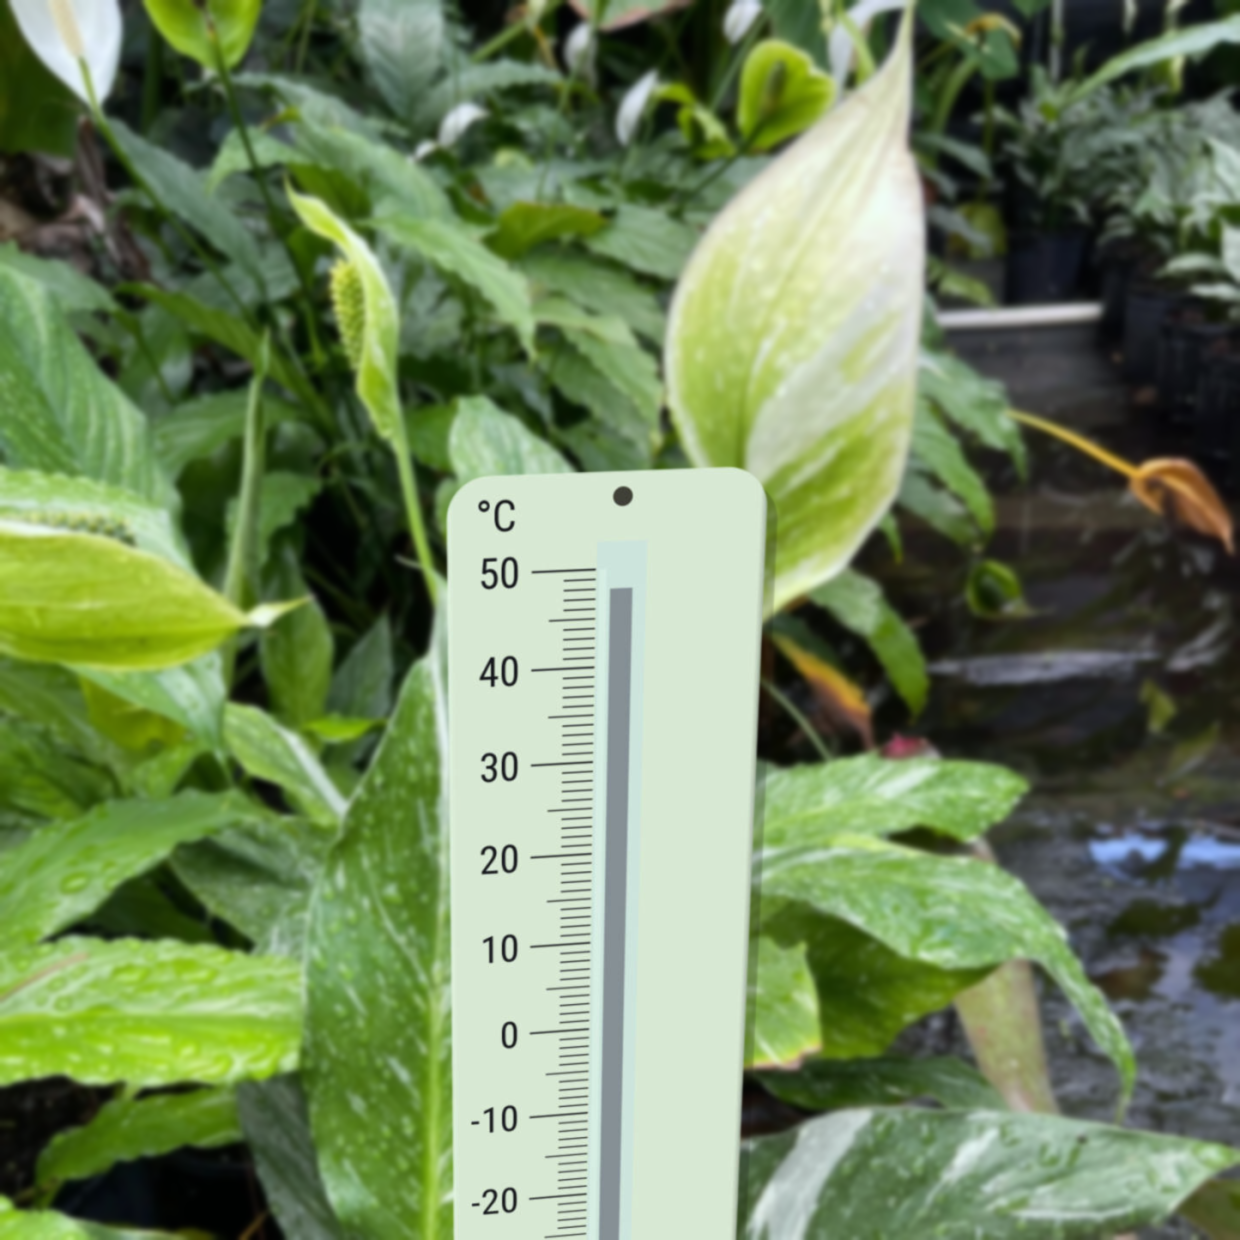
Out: 48°C
